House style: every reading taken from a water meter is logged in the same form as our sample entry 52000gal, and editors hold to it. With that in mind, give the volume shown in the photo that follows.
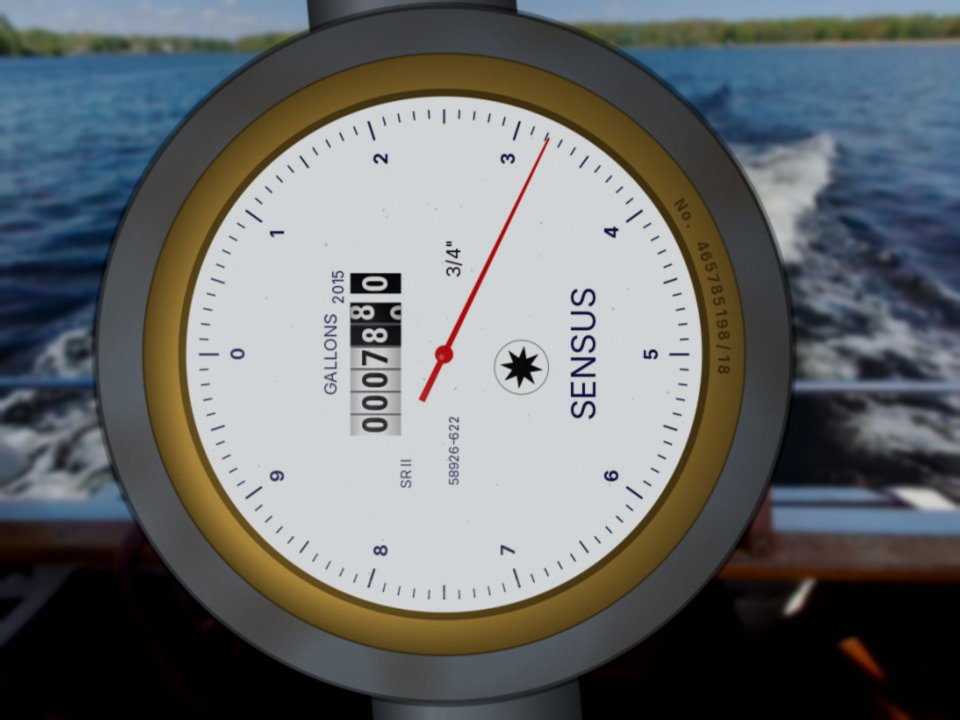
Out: 7883.2gal
